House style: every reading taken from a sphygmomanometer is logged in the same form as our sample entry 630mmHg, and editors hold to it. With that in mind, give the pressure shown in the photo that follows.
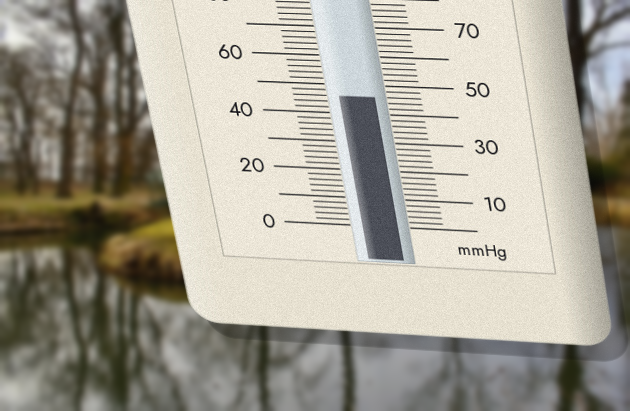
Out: 46mmHg
